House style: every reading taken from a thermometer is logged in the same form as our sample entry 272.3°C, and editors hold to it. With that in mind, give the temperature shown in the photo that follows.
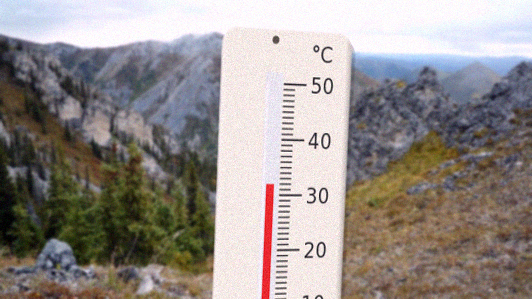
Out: 32°C
